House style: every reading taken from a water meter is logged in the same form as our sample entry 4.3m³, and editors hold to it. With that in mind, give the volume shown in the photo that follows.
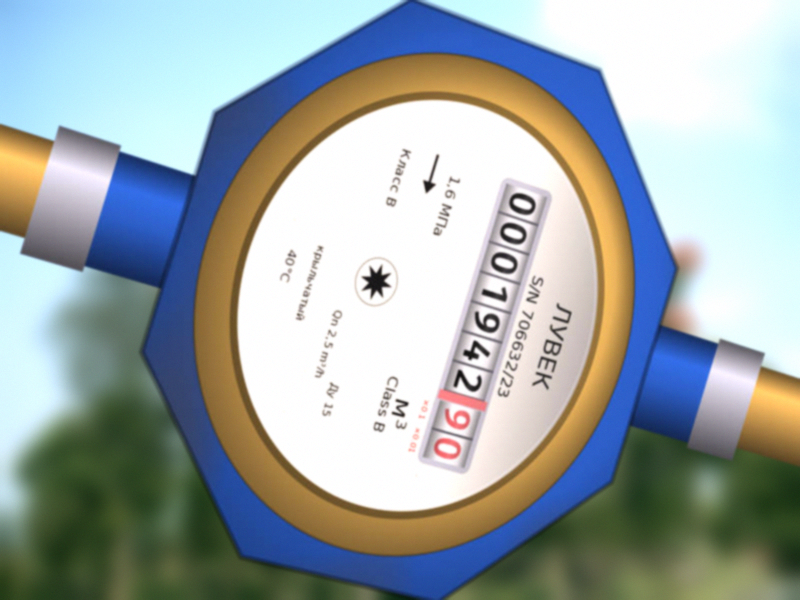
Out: 1942.90m³
